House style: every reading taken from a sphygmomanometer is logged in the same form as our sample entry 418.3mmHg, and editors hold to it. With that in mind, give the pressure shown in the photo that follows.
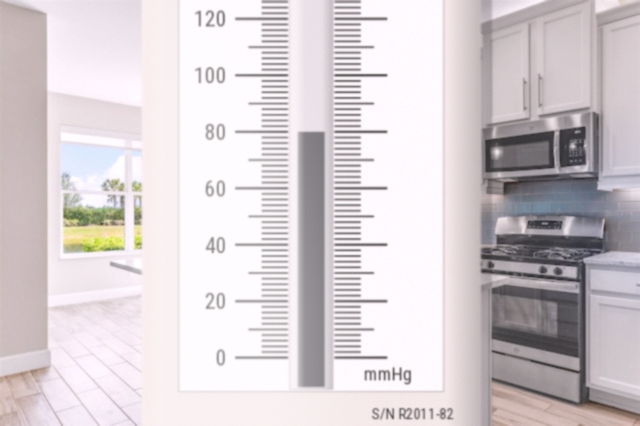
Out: 80mmHg
